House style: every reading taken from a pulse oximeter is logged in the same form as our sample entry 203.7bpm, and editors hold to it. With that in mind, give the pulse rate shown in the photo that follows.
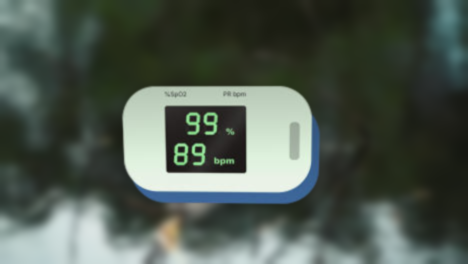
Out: 89bpm
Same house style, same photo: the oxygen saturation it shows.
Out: 99%
